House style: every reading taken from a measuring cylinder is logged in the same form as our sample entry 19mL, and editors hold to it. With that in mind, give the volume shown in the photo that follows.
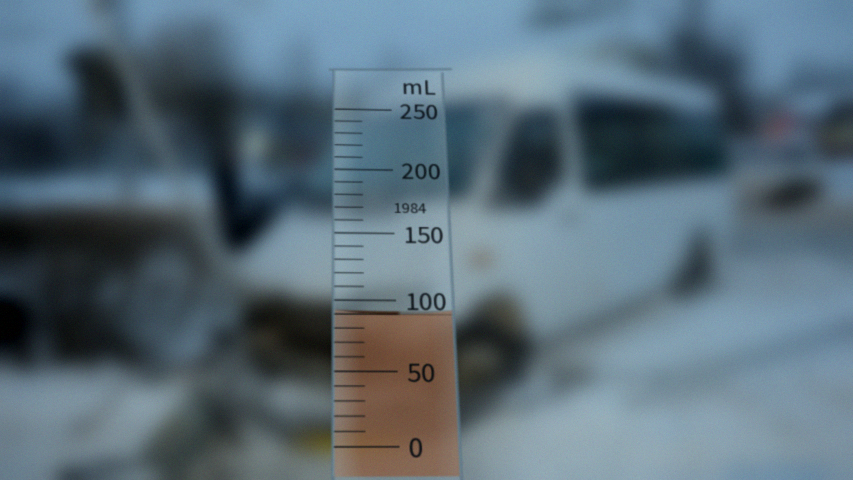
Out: 90mL
